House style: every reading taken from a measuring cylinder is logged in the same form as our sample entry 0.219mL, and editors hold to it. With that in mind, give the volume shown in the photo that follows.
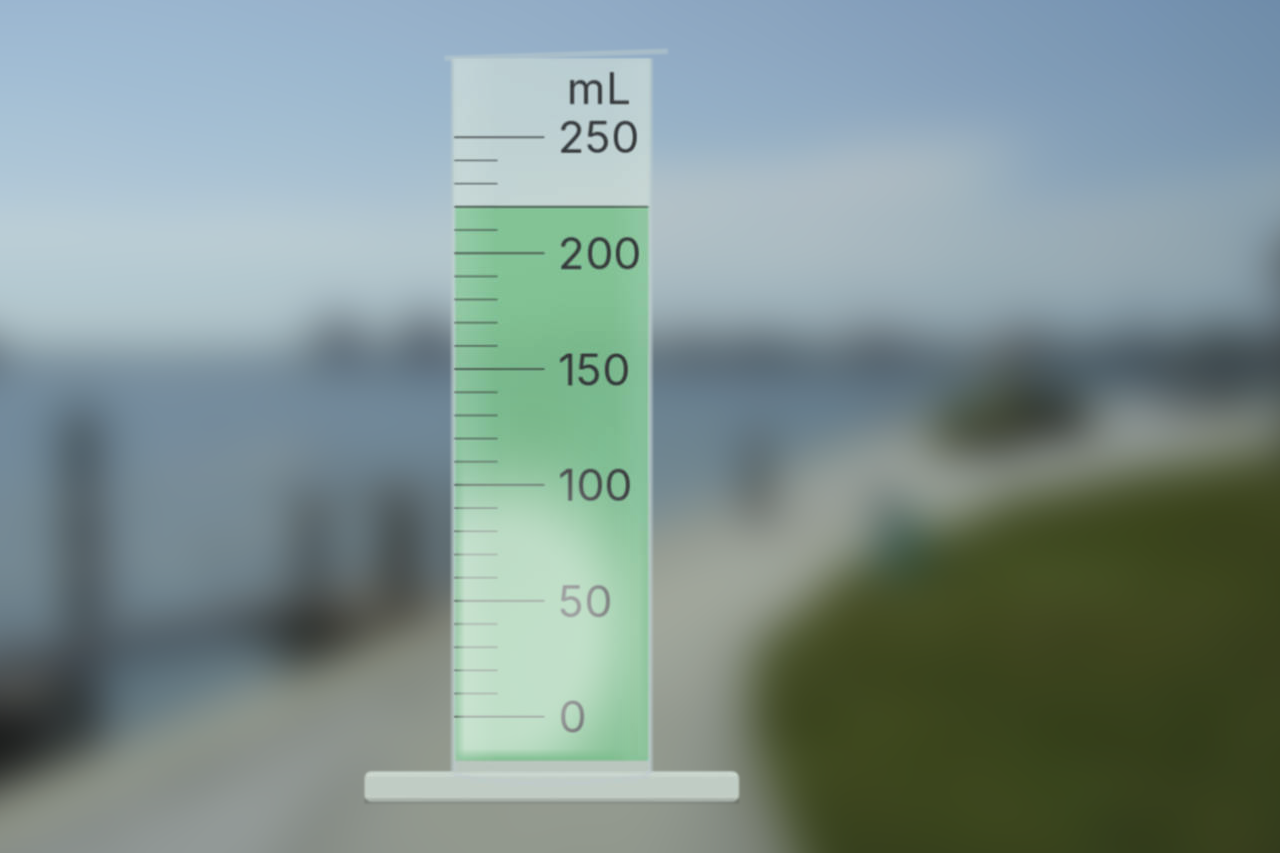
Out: 220mL
